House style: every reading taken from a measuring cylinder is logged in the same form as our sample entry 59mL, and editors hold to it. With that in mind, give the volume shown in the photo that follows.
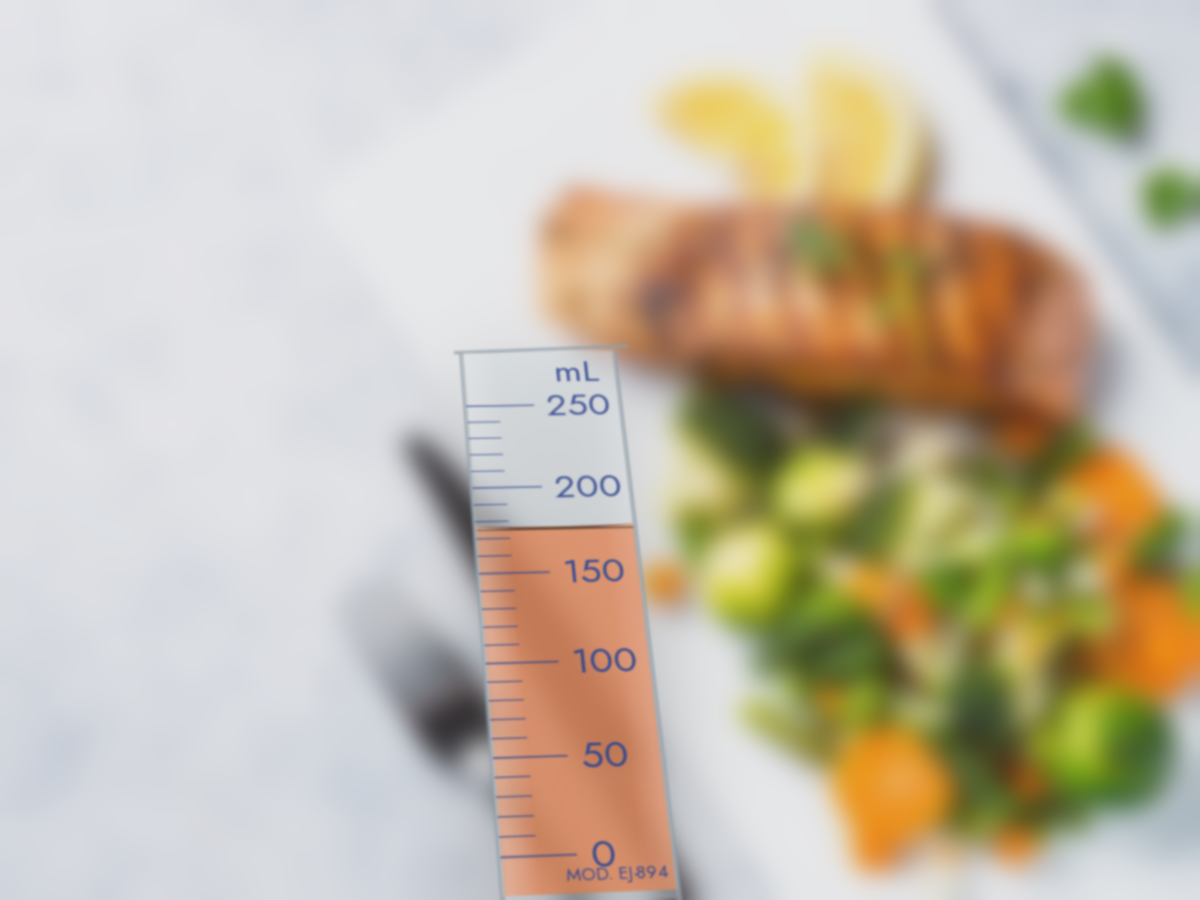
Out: 175mL
